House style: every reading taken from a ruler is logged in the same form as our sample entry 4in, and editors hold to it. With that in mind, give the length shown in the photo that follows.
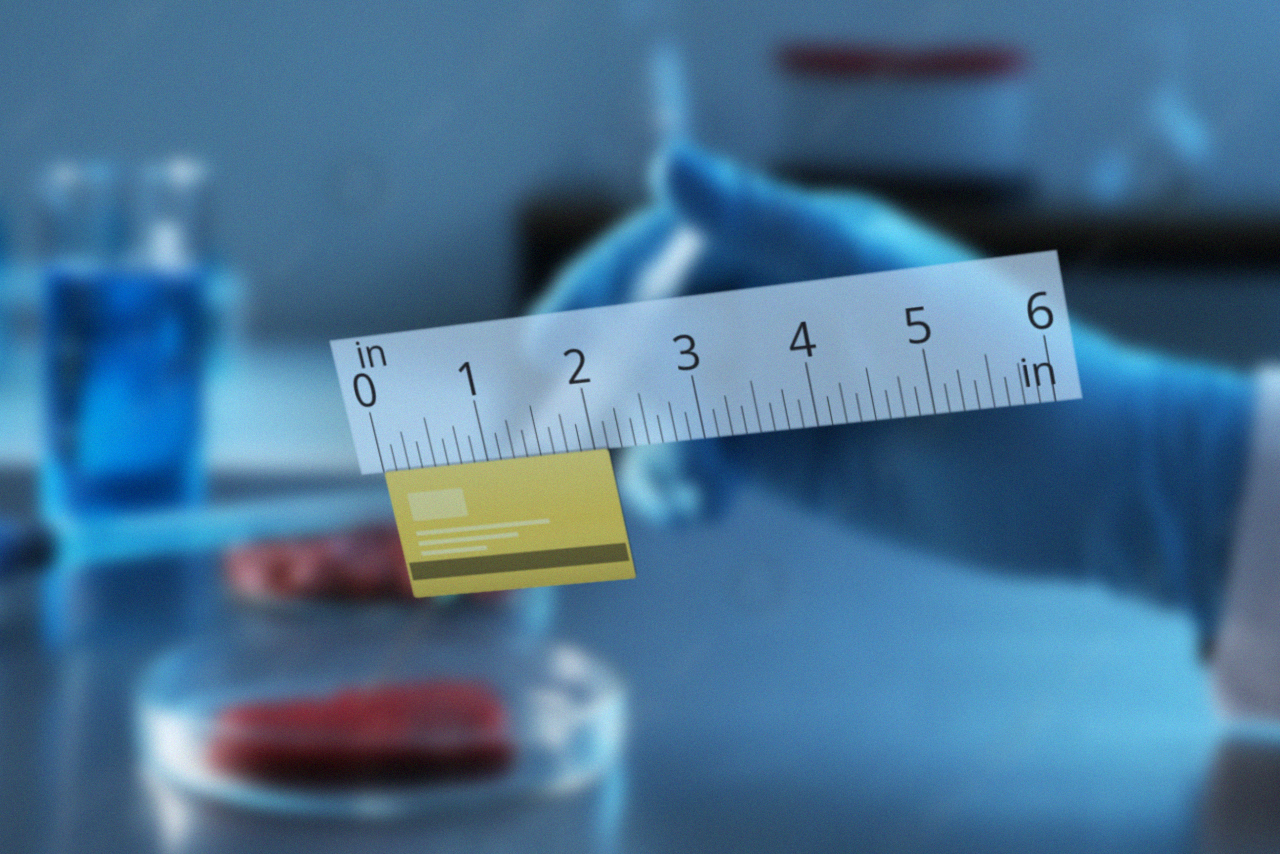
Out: 2.125in
